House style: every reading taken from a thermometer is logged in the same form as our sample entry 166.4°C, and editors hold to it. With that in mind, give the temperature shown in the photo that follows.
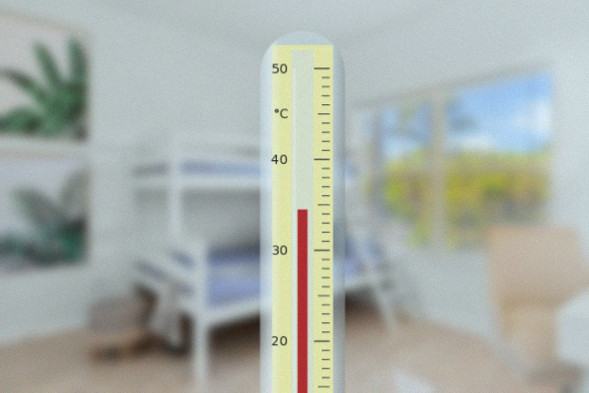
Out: 34.5°C
